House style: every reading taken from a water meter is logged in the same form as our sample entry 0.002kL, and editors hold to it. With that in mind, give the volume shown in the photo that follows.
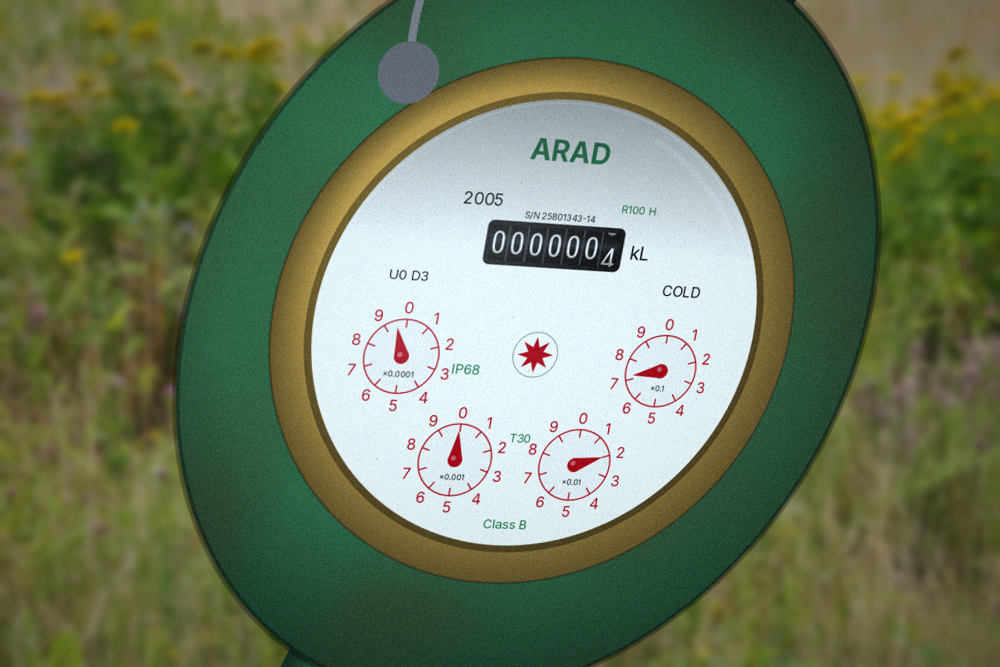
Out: 3.7199kL
